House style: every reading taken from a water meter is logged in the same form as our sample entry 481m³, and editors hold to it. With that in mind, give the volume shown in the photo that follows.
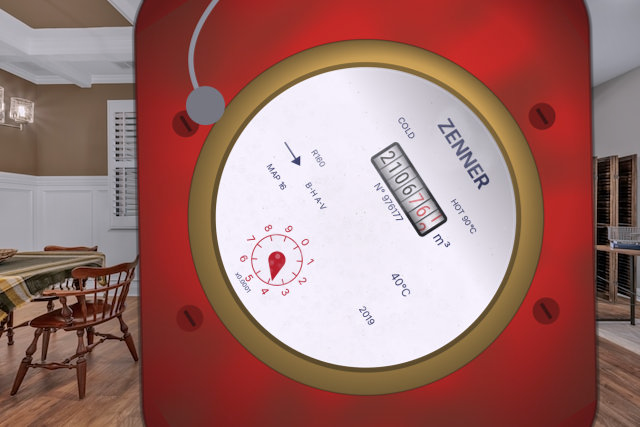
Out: 2106.7613m³
